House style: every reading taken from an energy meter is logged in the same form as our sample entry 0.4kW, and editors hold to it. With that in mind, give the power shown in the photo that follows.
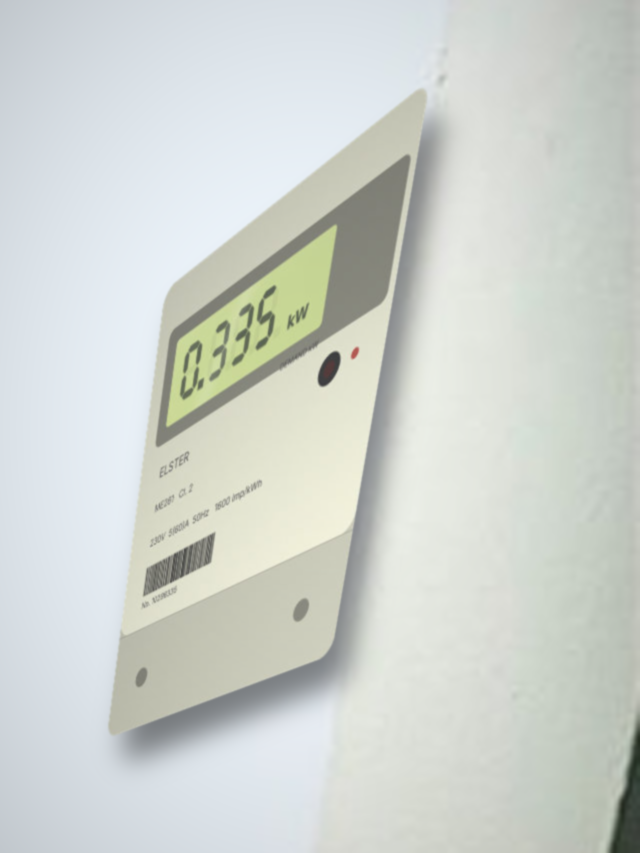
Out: 0.335kW
